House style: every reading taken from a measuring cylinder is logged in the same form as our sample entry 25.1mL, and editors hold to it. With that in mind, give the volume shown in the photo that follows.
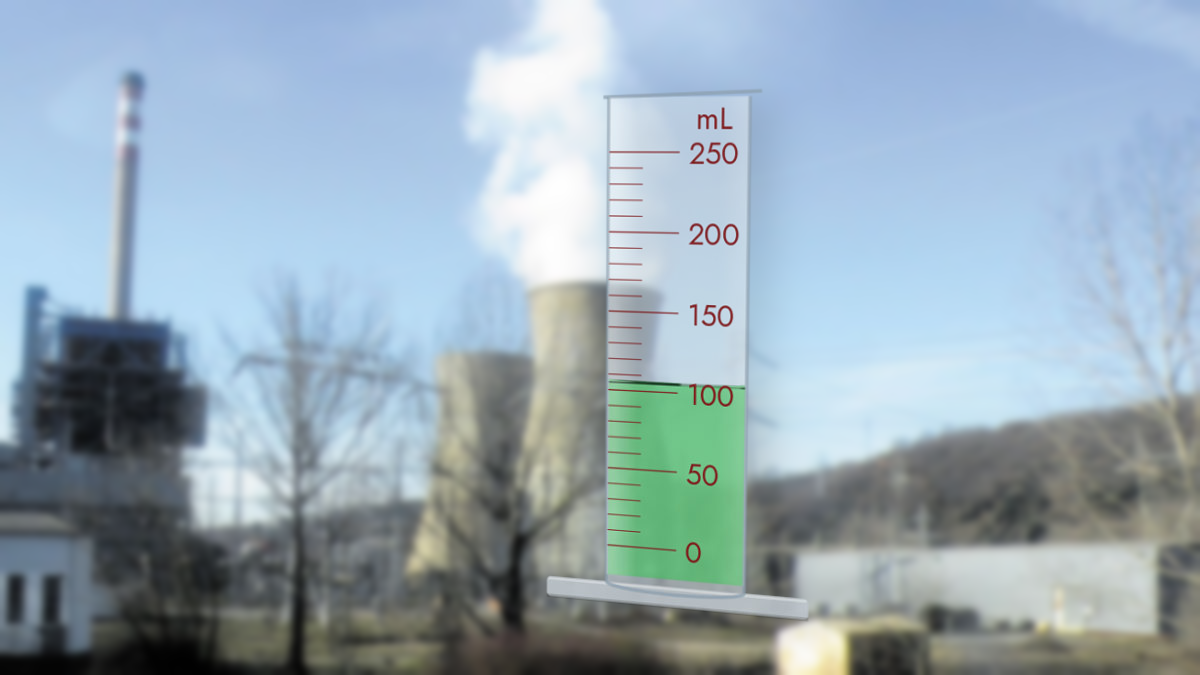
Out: 105mL
